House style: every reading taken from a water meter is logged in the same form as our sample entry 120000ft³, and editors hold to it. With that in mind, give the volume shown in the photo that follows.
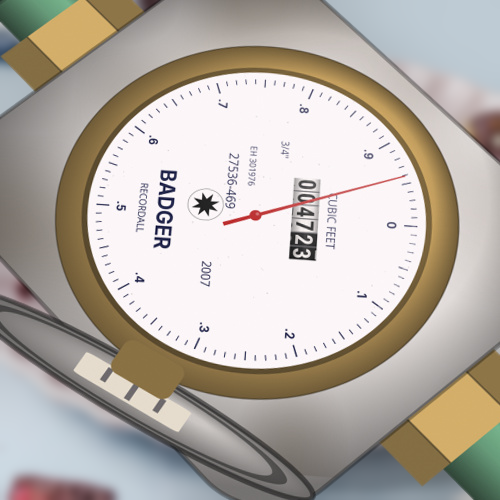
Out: 4722.94ft³
